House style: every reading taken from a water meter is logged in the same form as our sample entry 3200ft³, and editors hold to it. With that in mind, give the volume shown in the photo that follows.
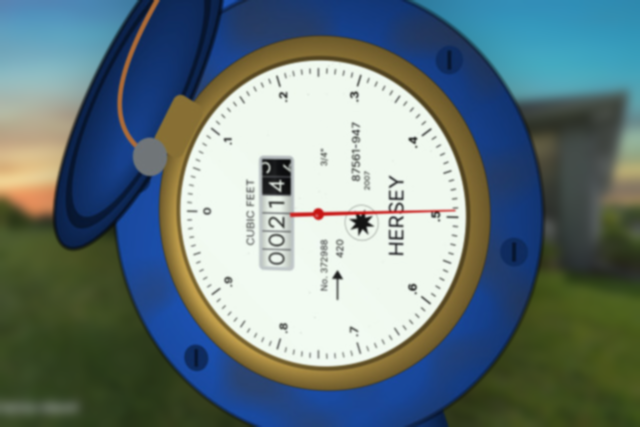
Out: 2145.49ft³
